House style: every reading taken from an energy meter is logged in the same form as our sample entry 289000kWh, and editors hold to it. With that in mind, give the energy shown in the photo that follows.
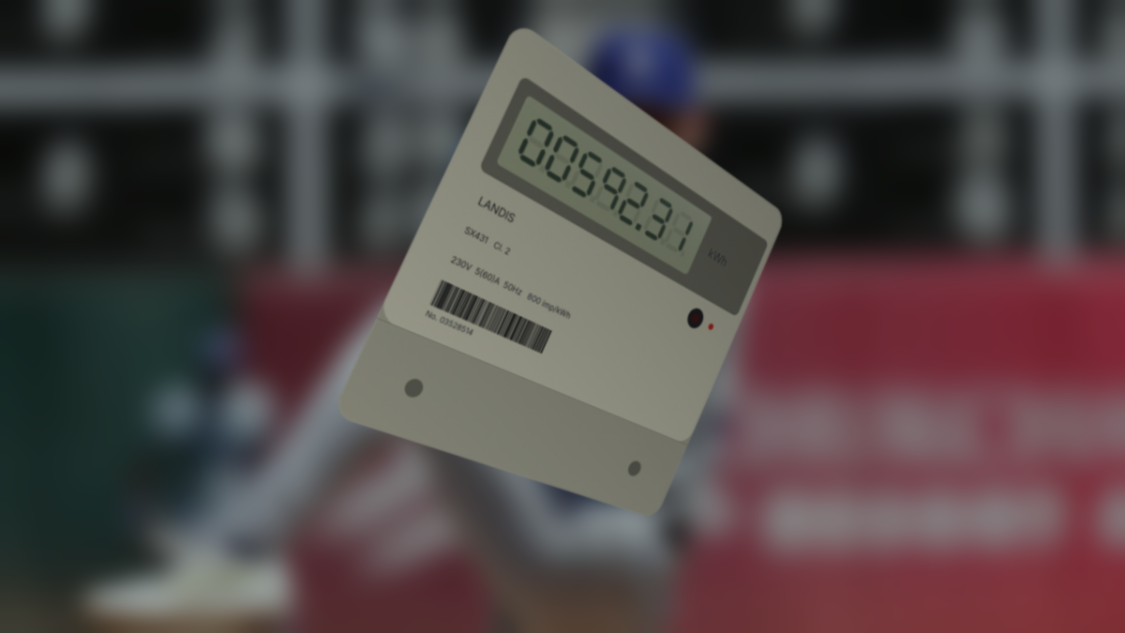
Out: 592.31kWh
